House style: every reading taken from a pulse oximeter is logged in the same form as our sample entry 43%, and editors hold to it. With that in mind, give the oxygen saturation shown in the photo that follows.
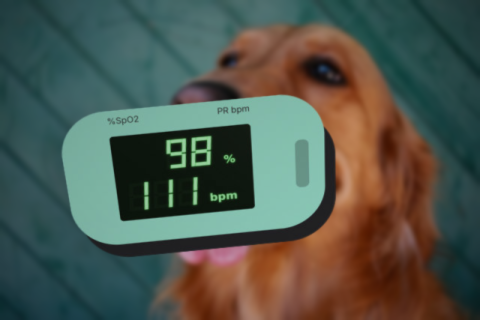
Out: 98%
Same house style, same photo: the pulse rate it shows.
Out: 111bpm
